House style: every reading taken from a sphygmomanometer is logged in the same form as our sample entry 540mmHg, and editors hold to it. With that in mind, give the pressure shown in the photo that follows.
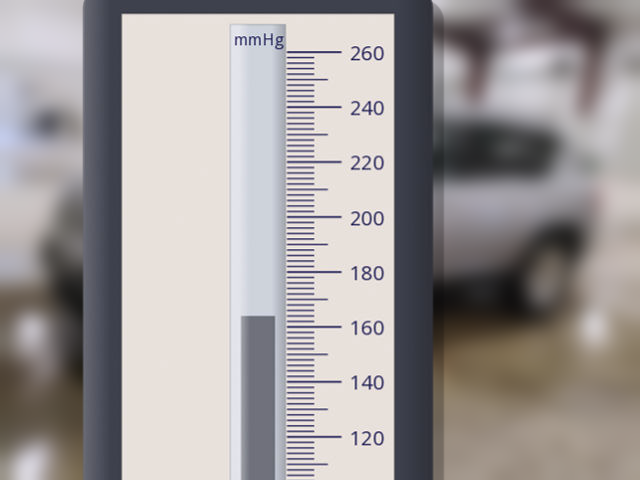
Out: 164mmHg
